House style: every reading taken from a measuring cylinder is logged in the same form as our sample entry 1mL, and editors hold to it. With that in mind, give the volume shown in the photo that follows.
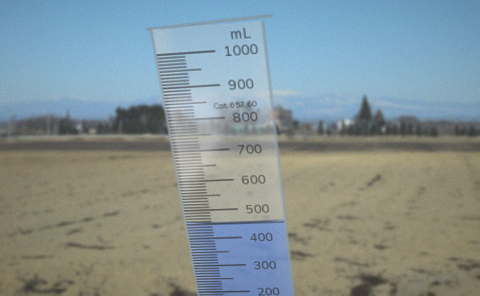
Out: 450mL
